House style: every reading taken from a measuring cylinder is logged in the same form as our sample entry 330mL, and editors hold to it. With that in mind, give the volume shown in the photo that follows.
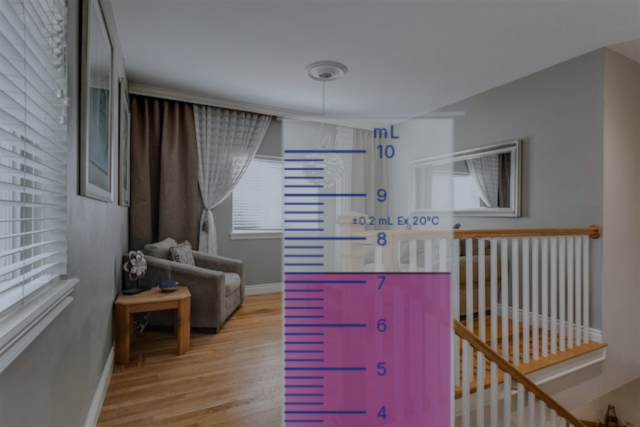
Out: 7.2mL
